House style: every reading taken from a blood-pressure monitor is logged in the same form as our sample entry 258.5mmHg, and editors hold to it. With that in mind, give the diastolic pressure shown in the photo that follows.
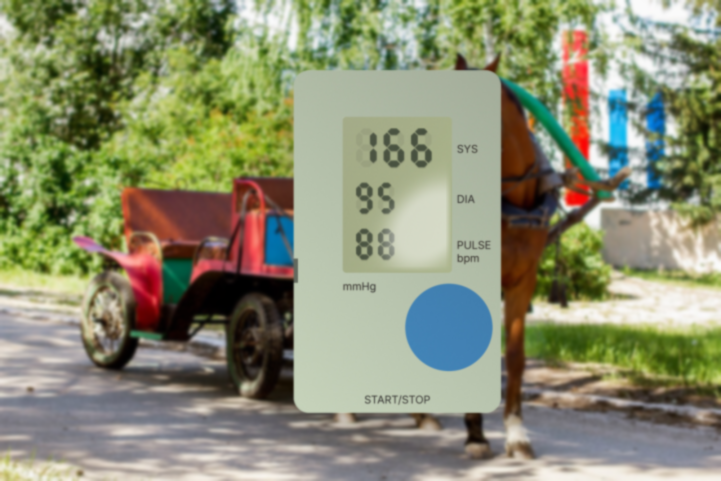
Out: 95mmHg
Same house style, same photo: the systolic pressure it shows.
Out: 166mmHg
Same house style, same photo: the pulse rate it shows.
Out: 88bpm
